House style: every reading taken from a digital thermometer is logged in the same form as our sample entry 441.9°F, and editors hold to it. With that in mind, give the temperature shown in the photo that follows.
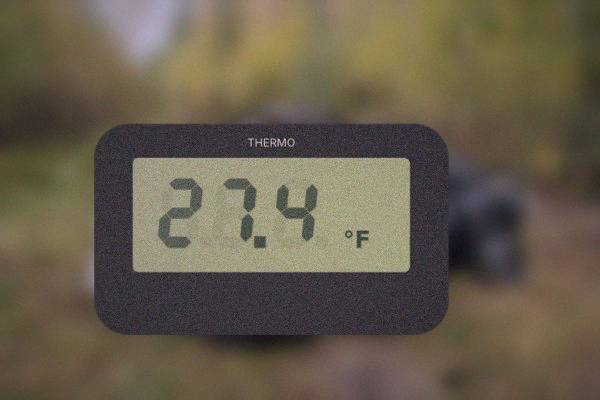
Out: 27.4°F
